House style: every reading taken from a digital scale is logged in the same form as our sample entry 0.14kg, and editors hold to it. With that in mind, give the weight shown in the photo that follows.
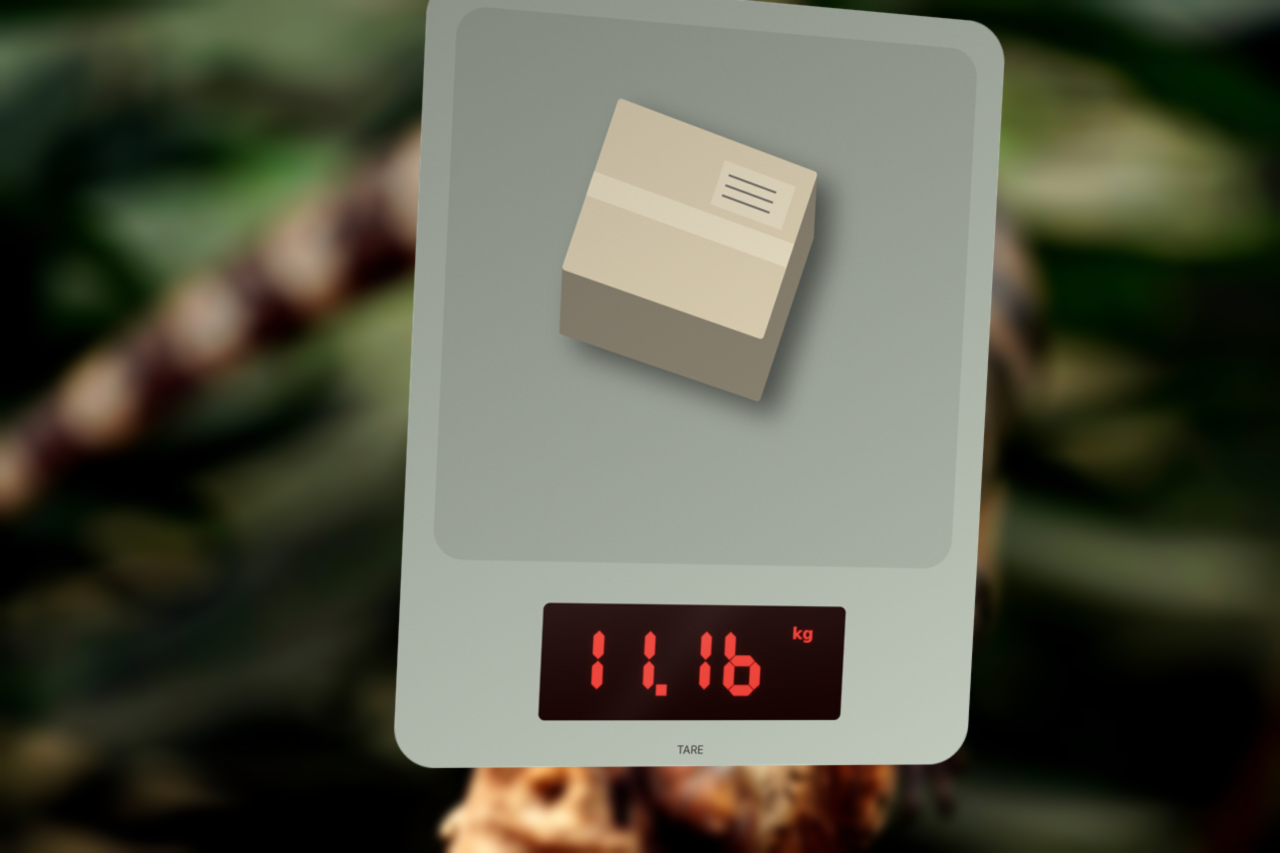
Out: 11.16kg
